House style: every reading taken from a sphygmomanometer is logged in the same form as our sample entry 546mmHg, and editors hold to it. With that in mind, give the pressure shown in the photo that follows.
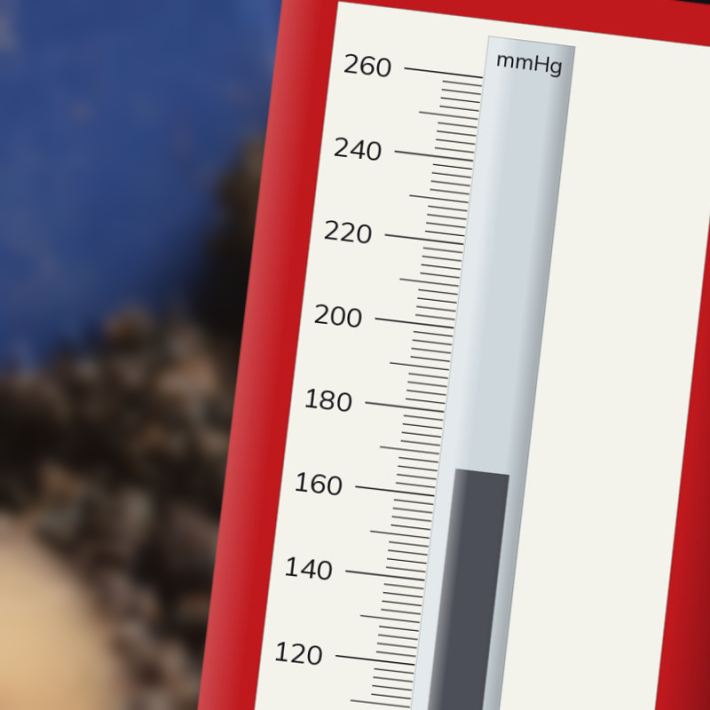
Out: 167mmHg
